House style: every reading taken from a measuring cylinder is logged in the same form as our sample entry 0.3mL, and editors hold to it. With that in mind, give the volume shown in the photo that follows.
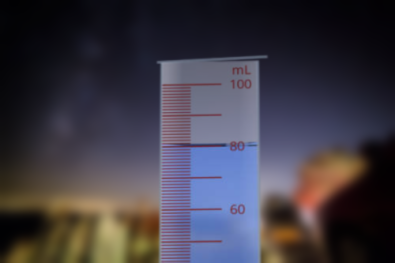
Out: 80mL
